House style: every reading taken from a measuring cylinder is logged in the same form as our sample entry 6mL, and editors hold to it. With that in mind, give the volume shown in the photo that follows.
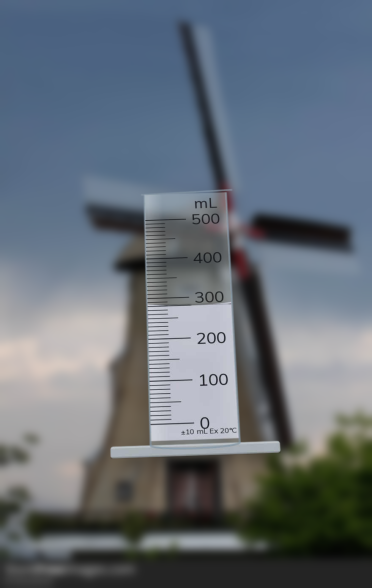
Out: 280mL
